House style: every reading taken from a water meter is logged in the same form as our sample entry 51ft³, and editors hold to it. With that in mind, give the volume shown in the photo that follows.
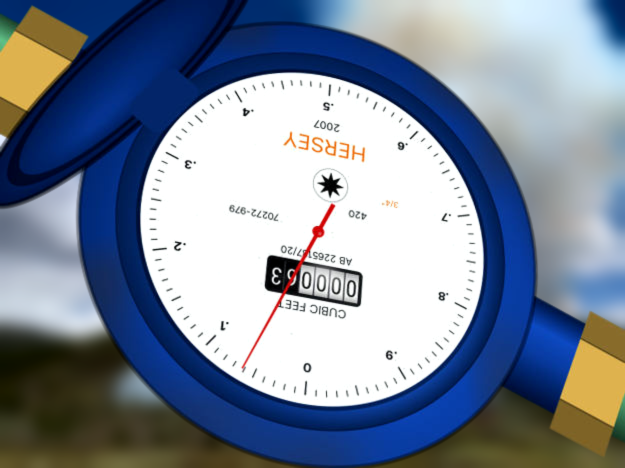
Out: 63.06ft³
